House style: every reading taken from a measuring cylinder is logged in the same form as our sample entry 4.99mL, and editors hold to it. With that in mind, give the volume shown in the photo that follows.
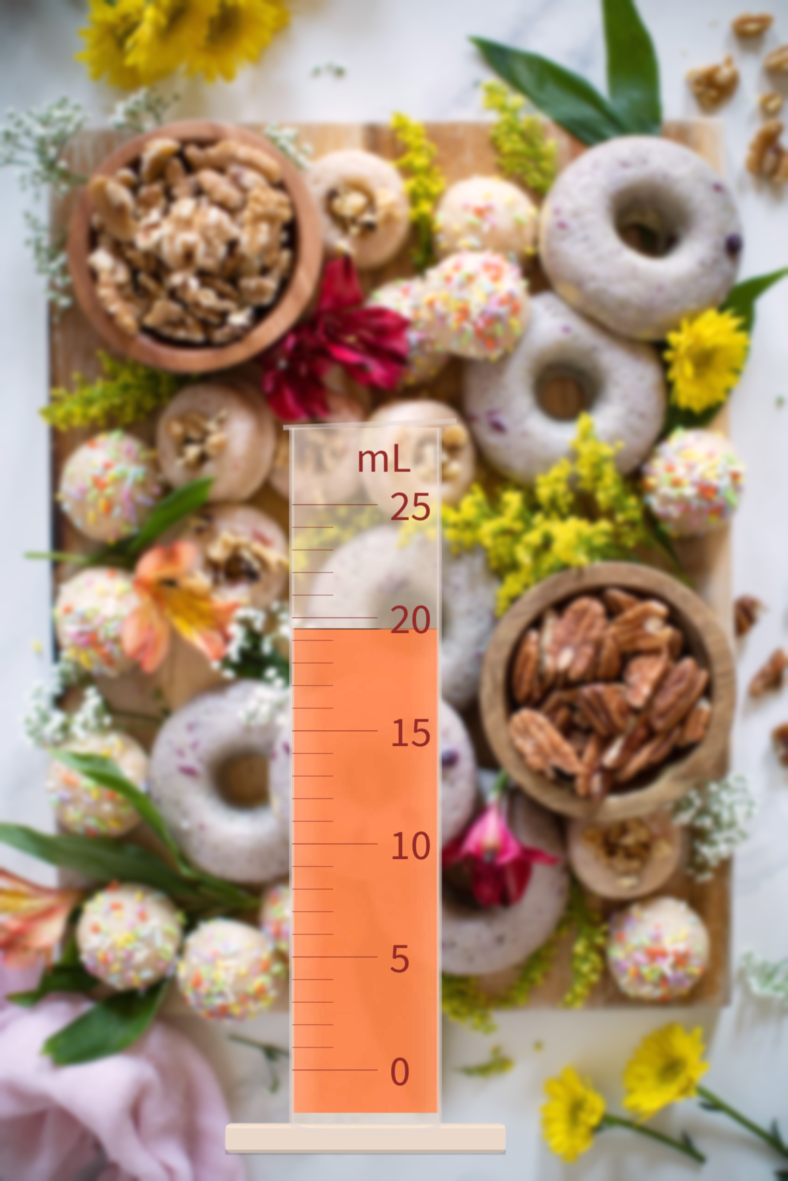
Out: 19.5mL
